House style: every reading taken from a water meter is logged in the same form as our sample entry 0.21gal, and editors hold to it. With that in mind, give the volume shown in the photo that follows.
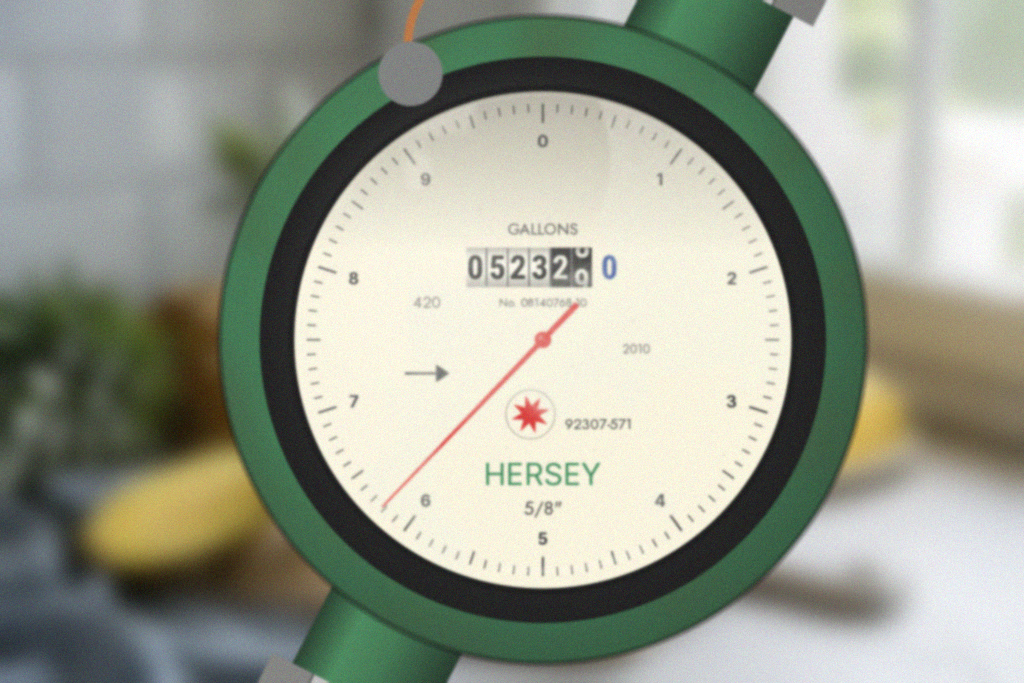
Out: 523286.2gal
